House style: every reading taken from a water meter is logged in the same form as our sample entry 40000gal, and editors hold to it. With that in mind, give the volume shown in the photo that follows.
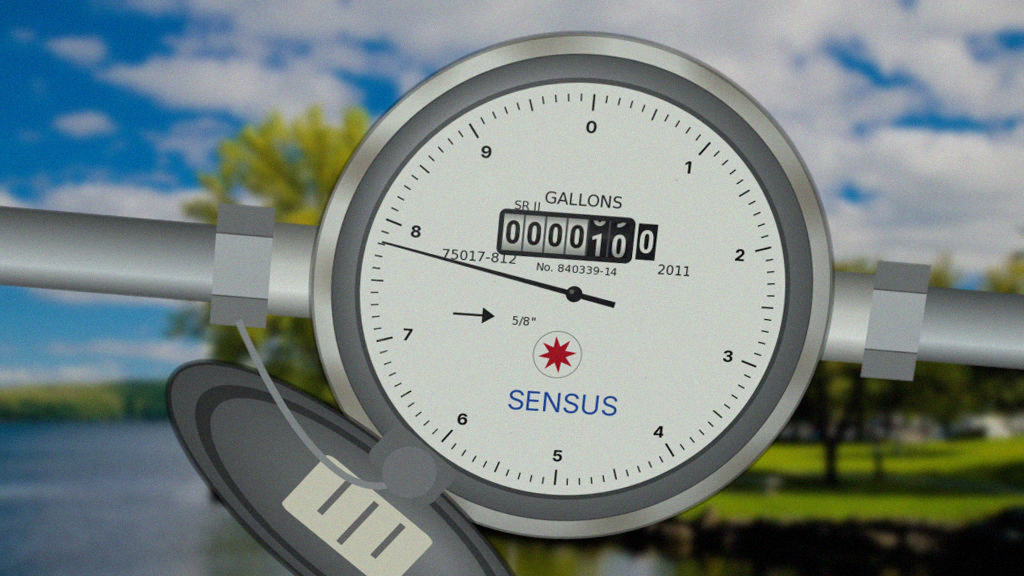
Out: 97.8gal
